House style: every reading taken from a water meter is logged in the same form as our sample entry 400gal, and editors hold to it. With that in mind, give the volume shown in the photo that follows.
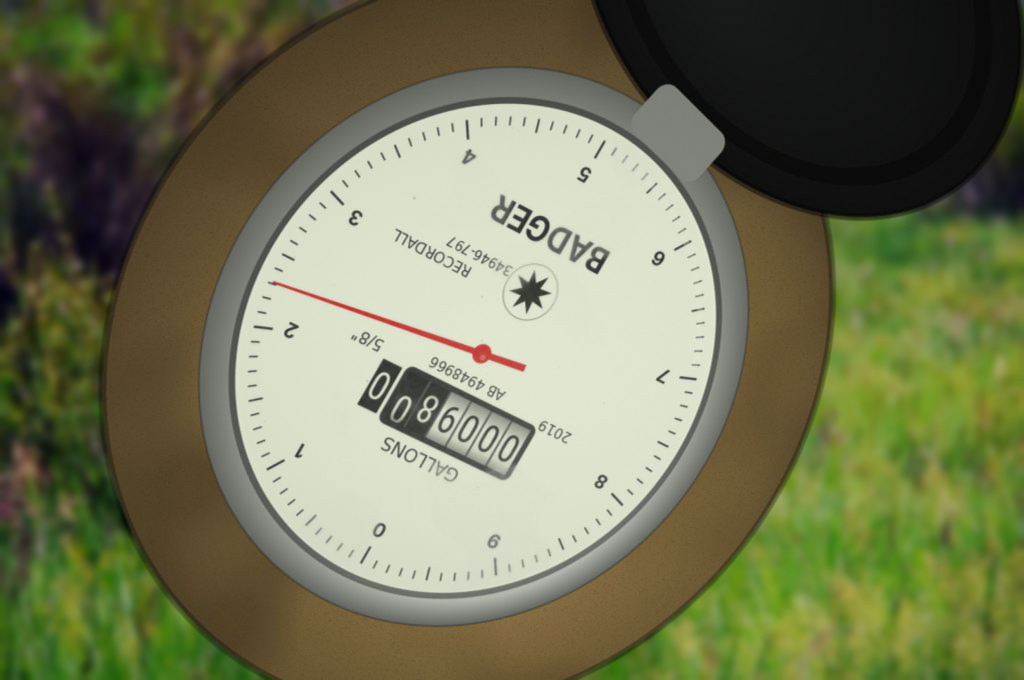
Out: 9802.3gal
